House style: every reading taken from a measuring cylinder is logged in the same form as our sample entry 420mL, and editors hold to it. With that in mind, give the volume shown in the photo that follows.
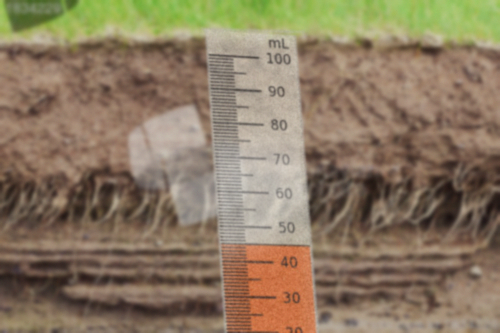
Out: 45mL
